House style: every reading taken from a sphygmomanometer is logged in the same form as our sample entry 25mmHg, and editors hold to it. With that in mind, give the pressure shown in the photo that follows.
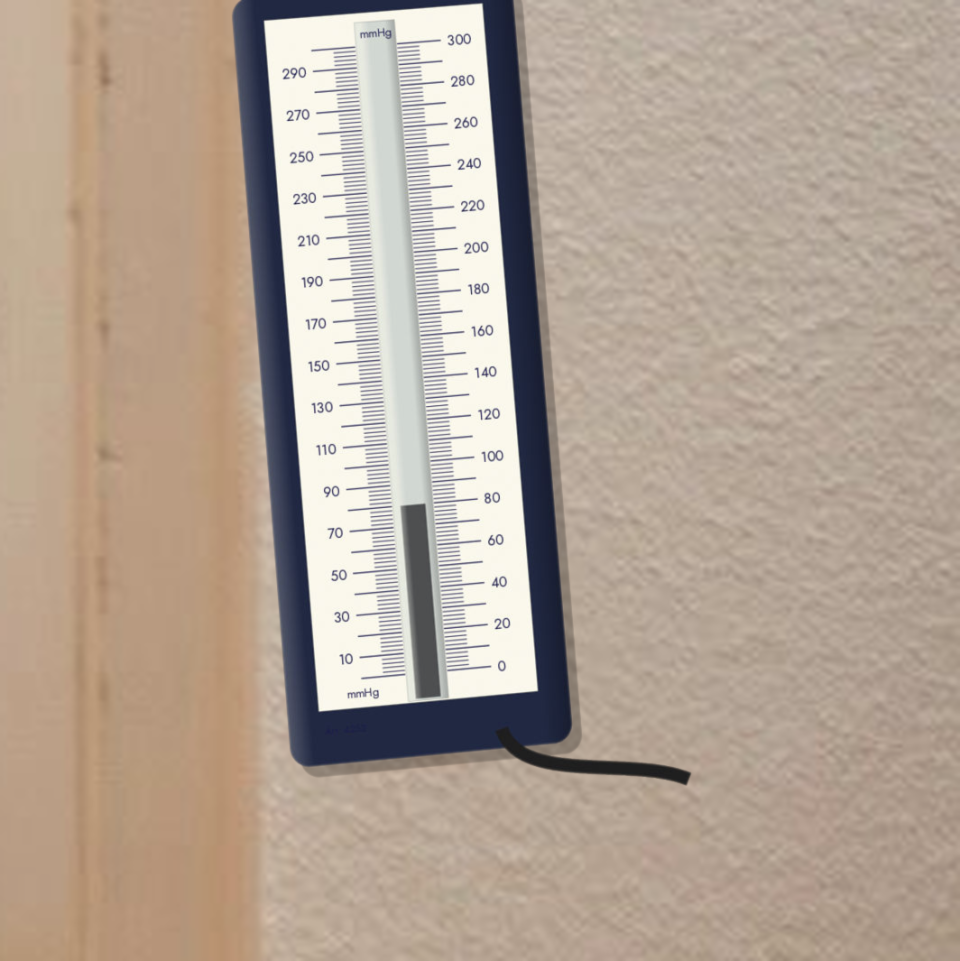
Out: 80mmHg
